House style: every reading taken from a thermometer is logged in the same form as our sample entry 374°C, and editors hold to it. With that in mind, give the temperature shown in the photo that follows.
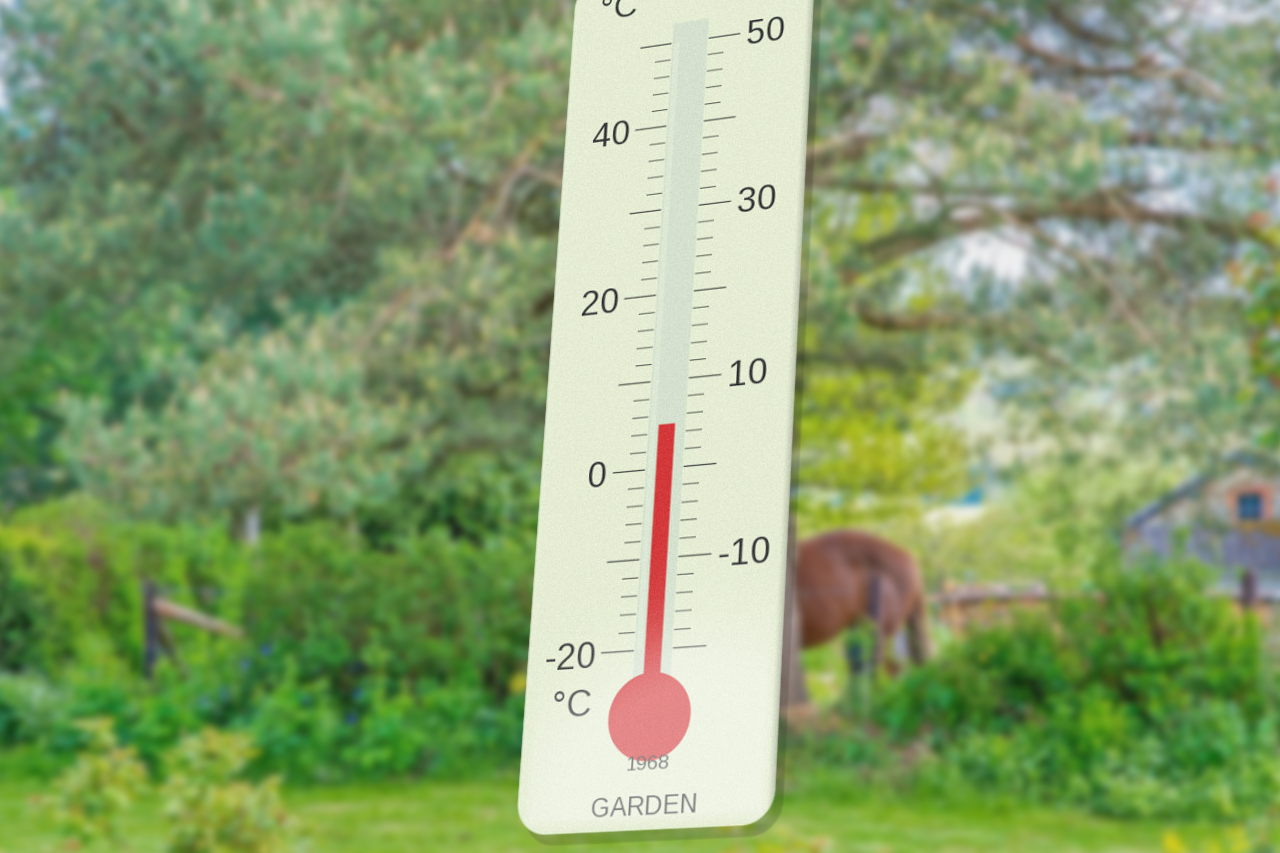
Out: 5°C
